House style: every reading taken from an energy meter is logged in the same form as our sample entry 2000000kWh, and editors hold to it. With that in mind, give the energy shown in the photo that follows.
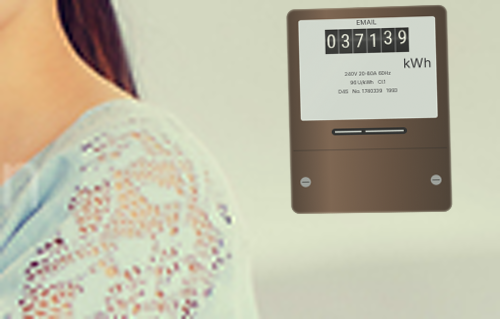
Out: 37139kWh
